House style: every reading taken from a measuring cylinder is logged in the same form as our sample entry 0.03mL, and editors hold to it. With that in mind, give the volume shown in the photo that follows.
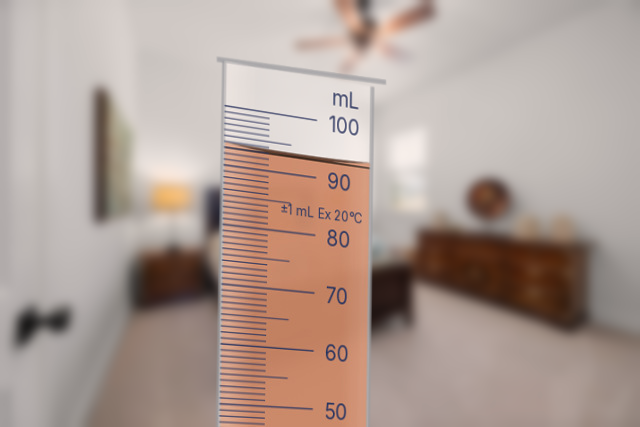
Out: 93mL
